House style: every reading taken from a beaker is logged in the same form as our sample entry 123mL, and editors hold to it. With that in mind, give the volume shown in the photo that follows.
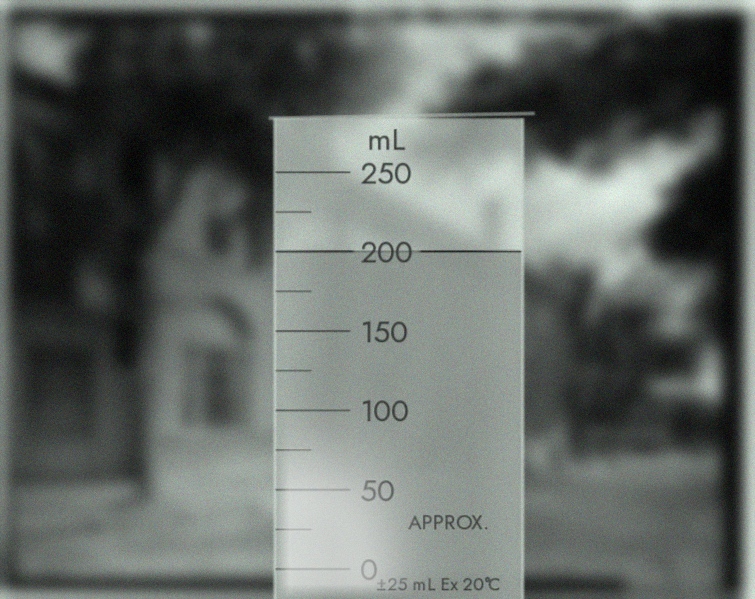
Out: 200mL
